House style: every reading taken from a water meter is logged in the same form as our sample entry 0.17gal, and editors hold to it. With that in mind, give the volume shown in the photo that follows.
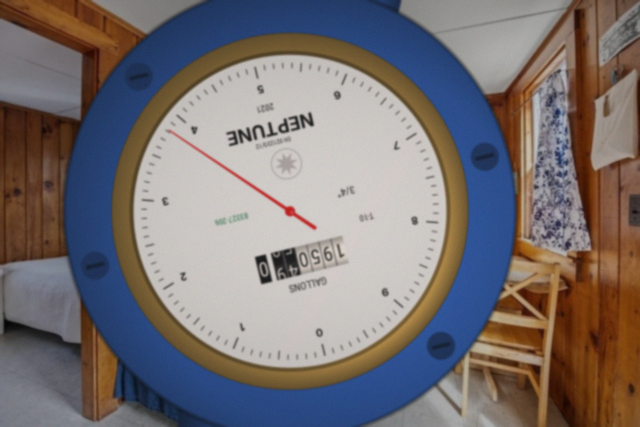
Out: 1950493.8gal
